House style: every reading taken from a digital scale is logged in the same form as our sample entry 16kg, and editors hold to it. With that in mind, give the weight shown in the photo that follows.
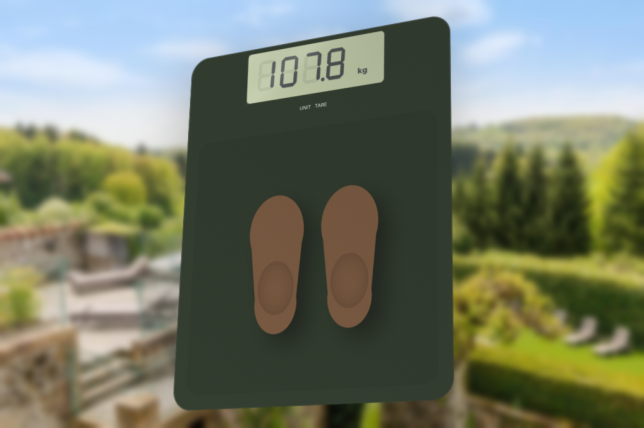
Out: 107.8kg
